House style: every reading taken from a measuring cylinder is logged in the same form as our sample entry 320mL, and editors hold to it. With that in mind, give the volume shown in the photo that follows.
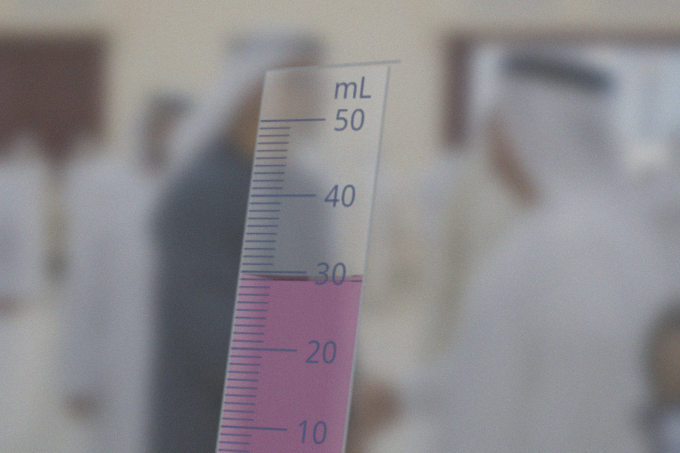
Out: 29mL
